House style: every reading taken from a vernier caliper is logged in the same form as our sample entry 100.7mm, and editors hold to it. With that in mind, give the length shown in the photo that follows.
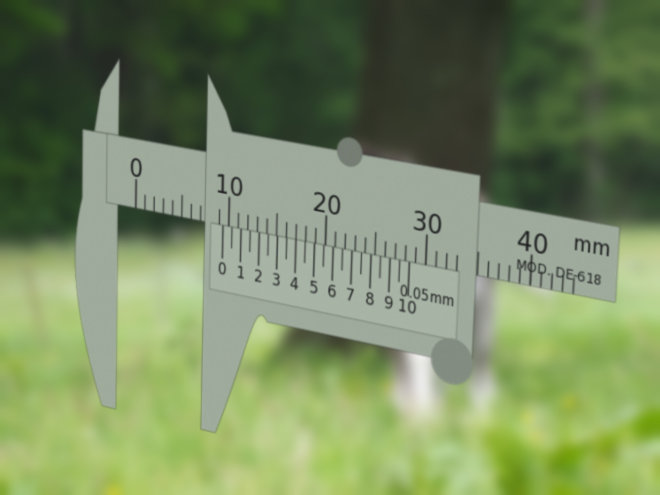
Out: 9.4mm
